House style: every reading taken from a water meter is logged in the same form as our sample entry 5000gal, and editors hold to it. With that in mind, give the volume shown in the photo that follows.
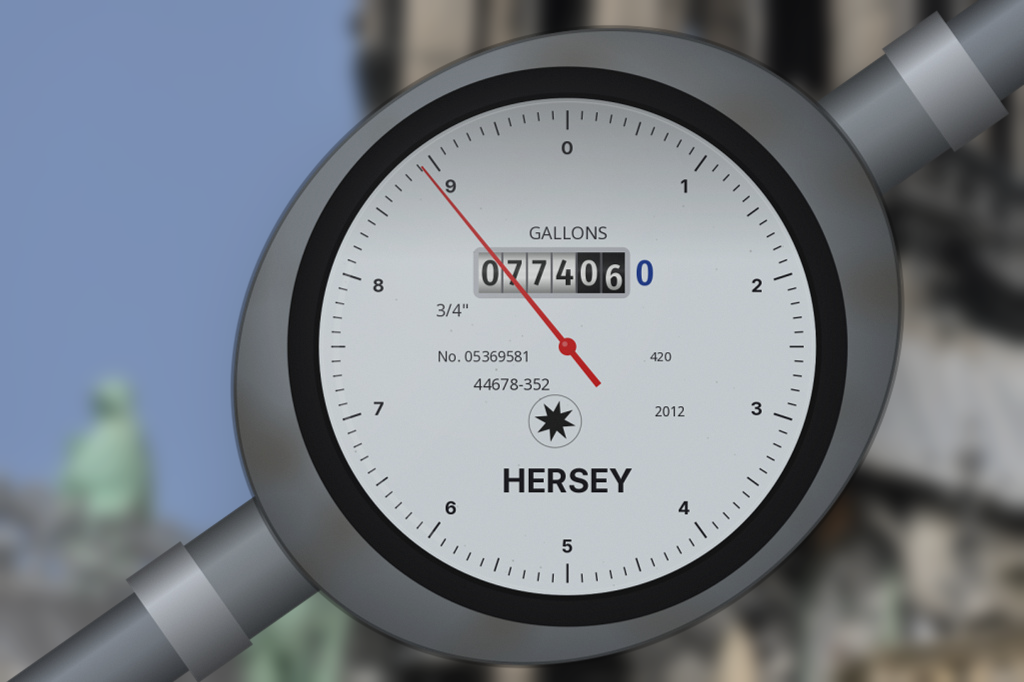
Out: 774058.9gal
